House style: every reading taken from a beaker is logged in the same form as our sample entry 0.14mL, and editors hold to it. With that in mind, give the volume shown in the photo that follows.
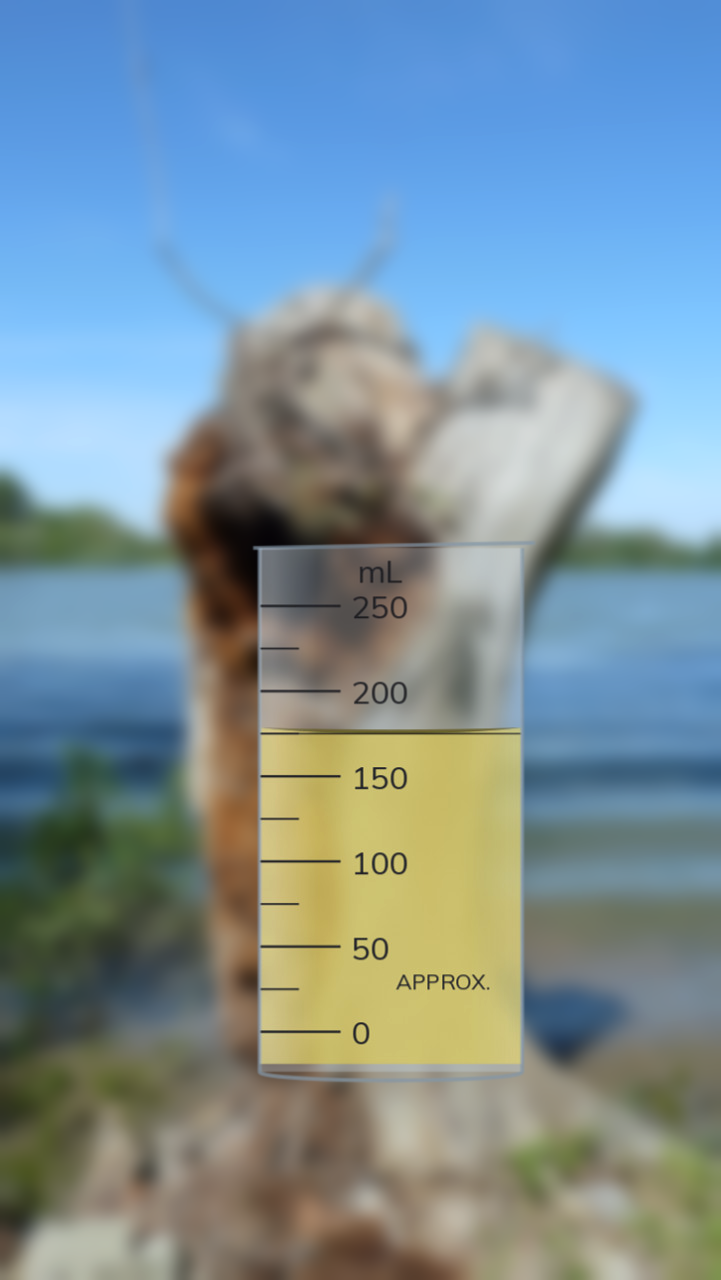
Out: 175mL
